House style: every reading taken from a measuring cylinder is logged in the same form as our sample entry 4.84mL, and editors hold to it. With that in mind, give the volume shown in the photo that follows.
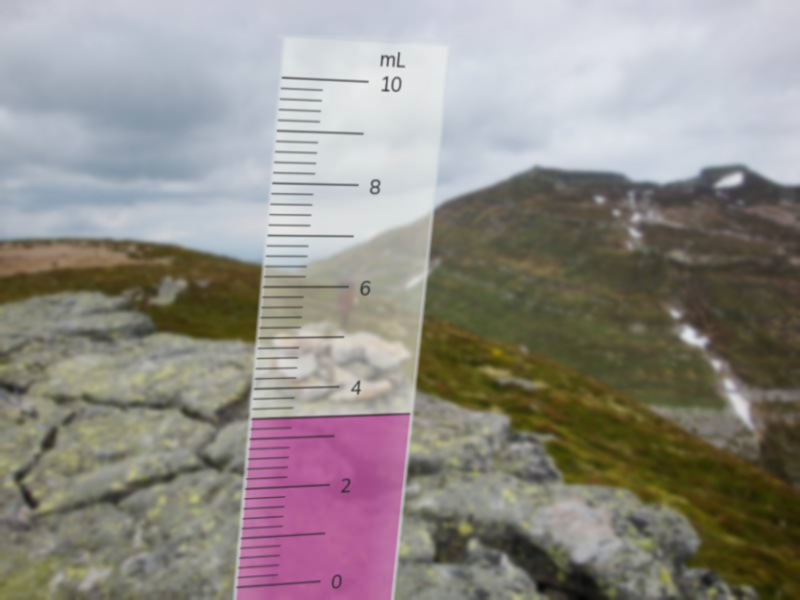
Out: 3.4mL
